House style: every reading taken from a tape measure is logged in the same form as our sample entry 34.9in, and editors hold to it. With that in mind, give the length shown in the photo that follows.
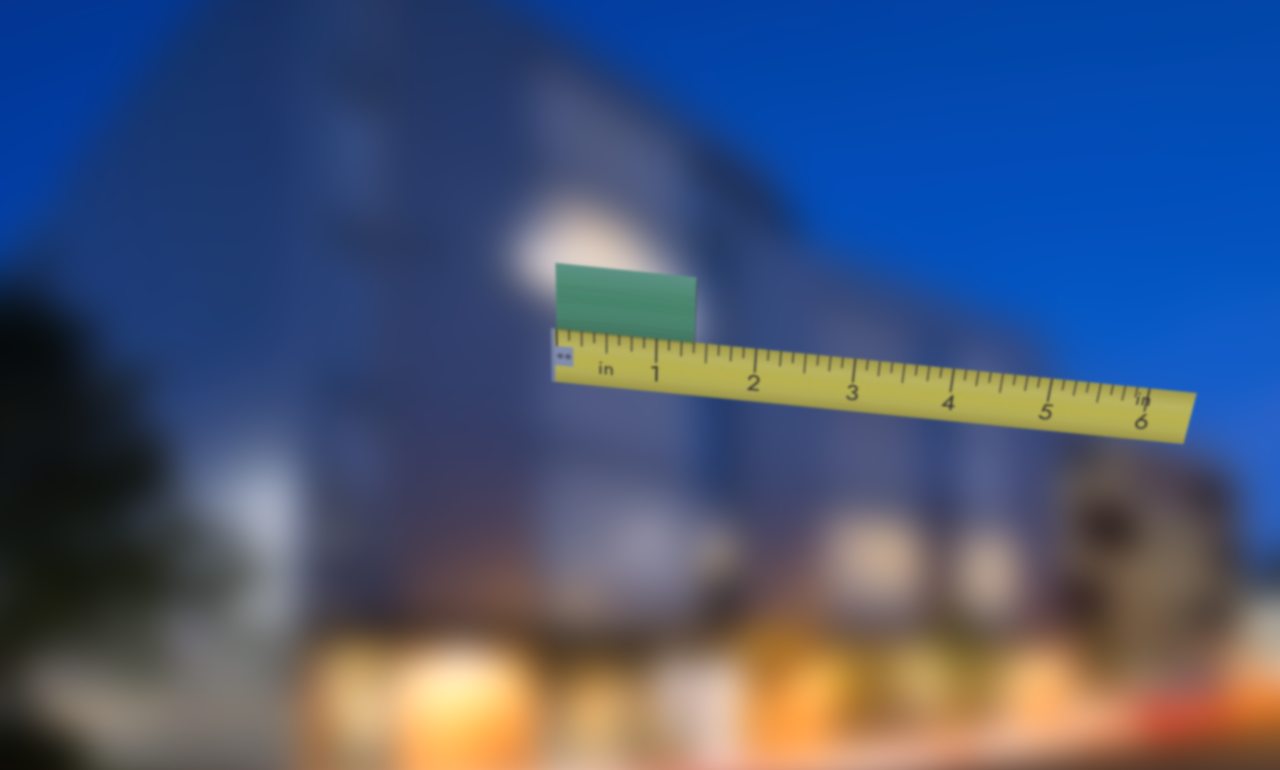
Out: 1.375in
